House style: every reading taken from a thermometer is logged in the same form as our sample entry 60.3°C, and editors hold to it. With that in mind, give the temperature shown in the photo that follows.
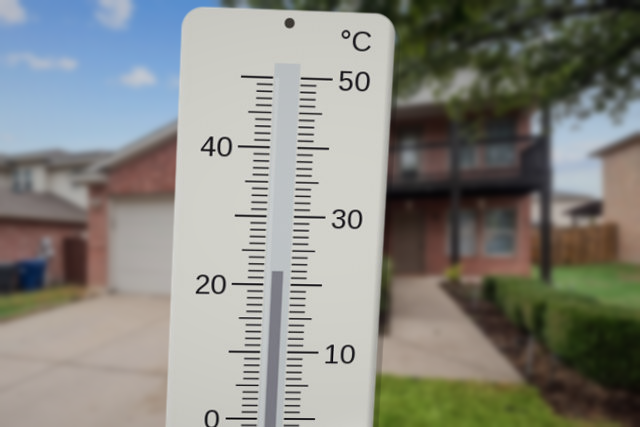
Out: 22°C
